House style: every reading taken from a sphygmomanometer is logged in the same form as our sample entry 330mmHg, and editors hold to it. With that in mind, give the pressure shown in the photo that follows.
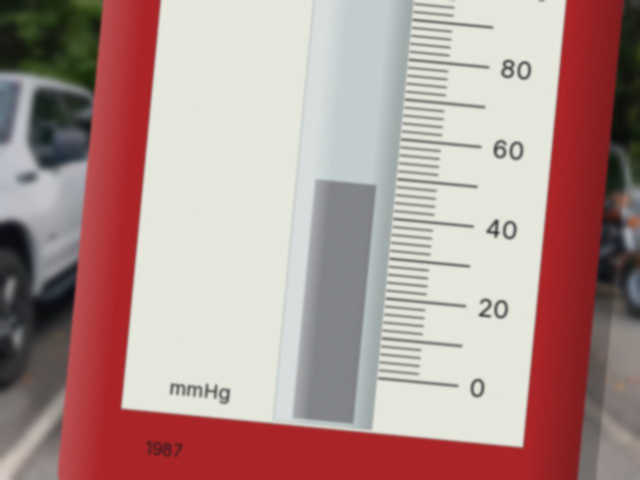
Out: 48mmHg
